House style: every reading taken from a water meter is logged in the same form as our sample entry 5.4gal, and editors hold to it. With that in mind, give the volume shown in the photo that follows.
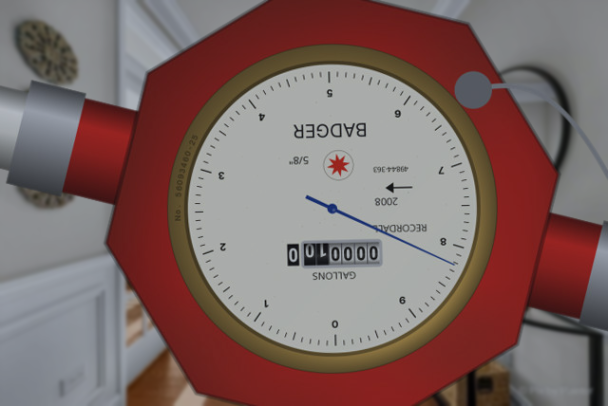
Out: 98.2gal
